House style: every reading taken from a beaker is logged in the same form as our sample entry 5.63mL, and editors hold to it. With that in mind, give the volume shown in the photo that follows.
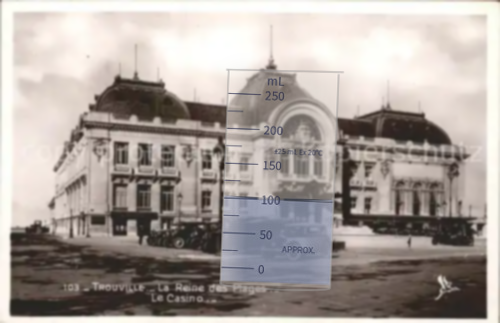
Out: 100mL
